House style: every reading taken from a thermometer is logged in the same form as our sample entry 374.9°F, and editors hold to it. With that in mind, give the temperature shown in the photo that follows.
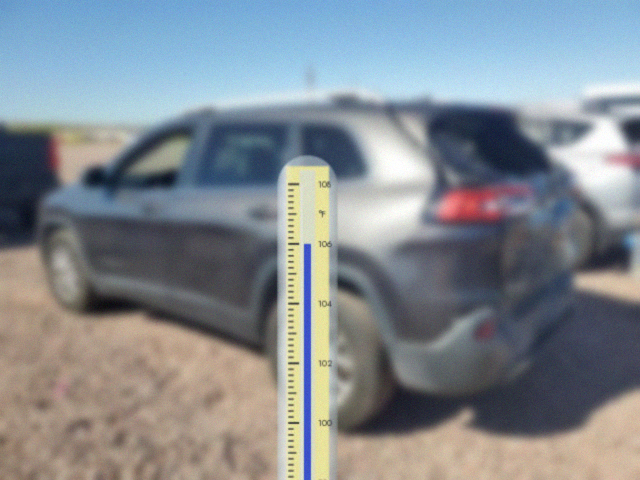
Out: 106°F
